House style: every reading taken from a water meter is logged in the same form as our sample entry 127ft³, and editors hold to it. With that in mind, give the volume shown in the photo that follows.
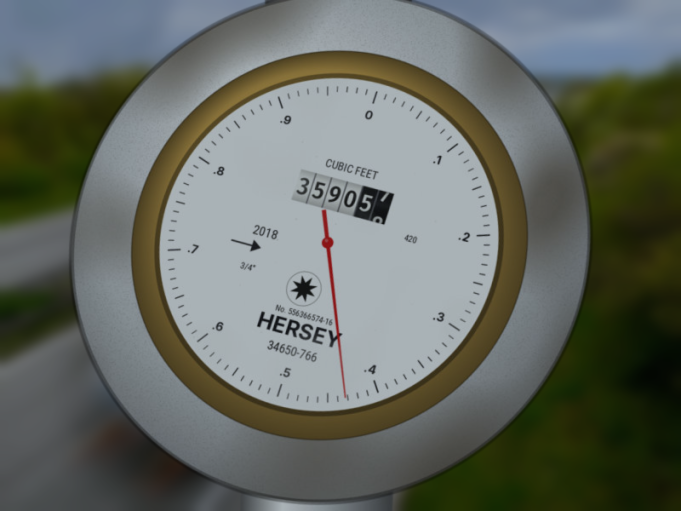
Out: 359057.43ft³
